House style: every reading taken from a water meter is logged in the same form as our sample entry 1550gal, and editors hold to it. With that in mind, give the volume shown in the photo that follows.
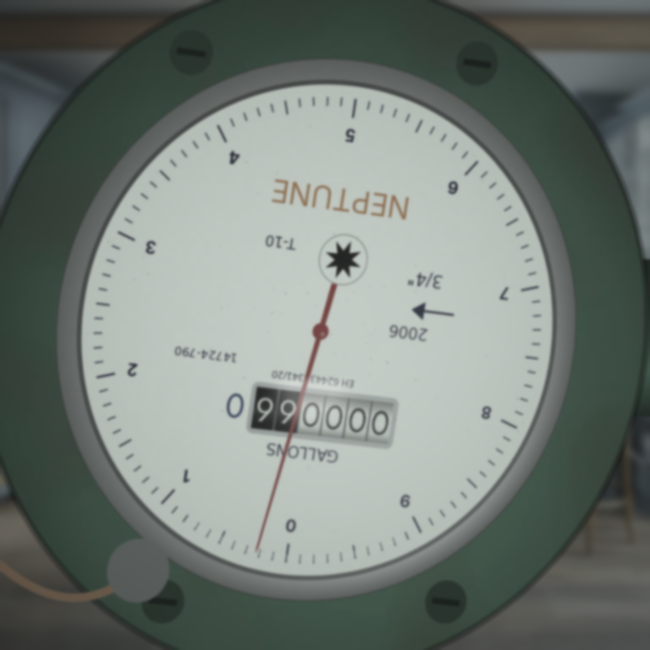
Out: 660.2gal
